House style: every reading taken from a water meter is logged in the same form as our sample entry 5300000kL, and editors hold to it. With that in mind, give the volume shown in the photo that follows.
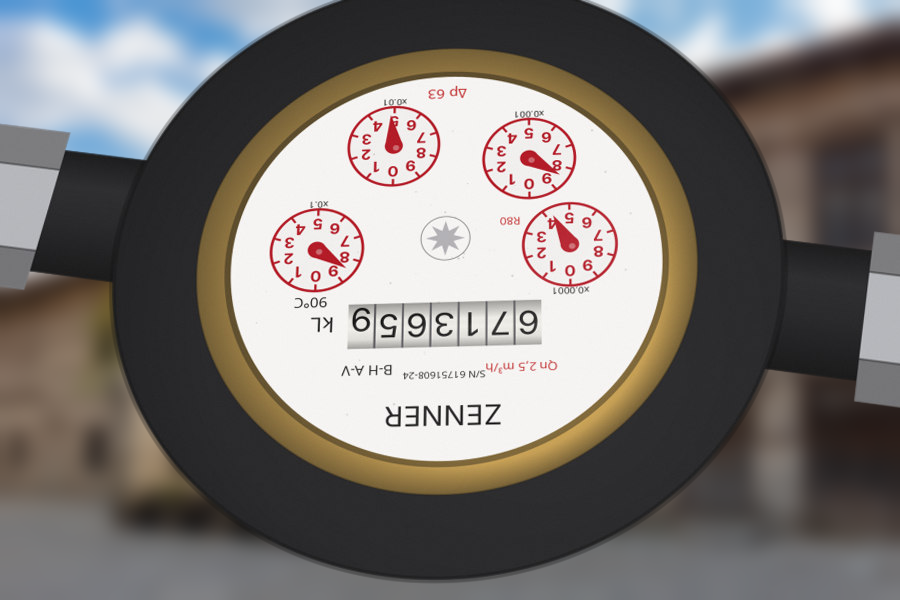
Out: 6713658.8484kL
